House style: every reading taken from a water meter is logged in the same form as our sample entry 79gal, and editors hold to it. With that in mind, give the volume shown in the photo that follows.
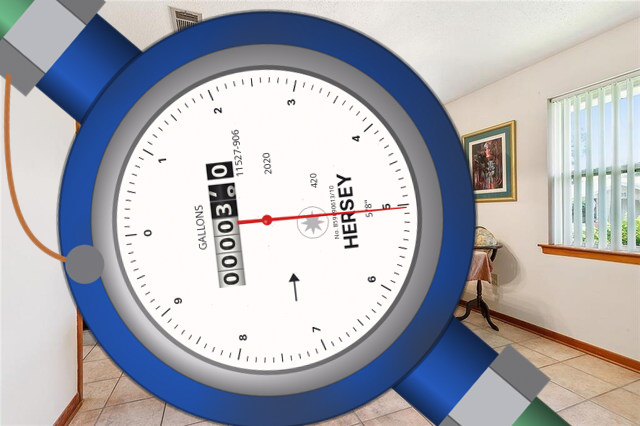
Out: 375.0gal
